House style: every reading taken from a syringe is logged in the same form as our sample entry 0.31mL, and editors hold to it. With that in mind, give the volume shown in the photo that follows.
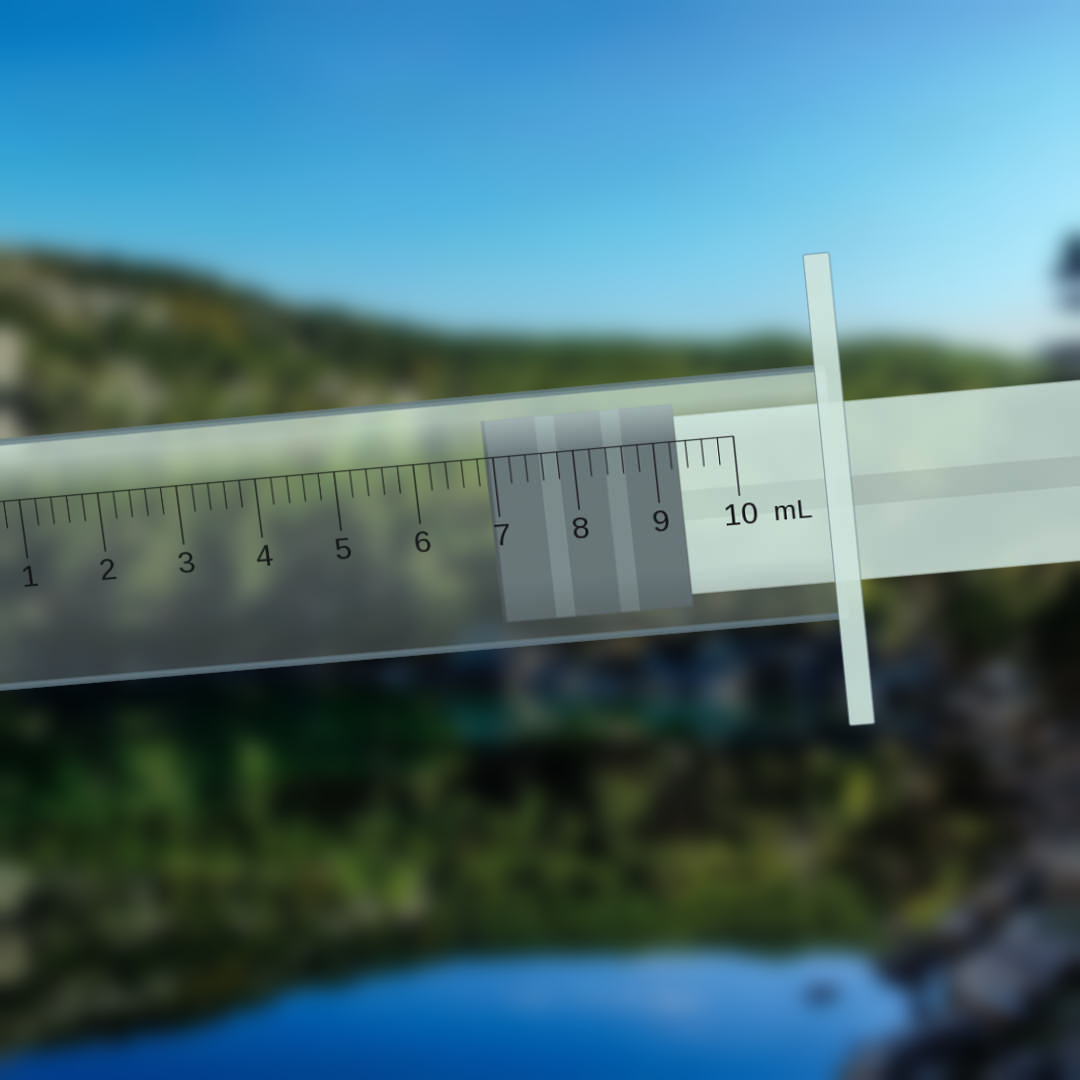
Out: 6.9mL
